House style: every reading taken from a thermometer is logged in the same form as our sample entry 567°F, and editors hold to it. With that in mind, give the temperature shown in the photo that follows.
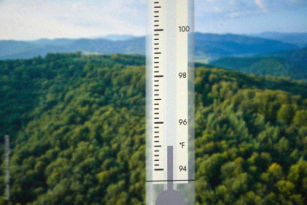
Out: 95°F
